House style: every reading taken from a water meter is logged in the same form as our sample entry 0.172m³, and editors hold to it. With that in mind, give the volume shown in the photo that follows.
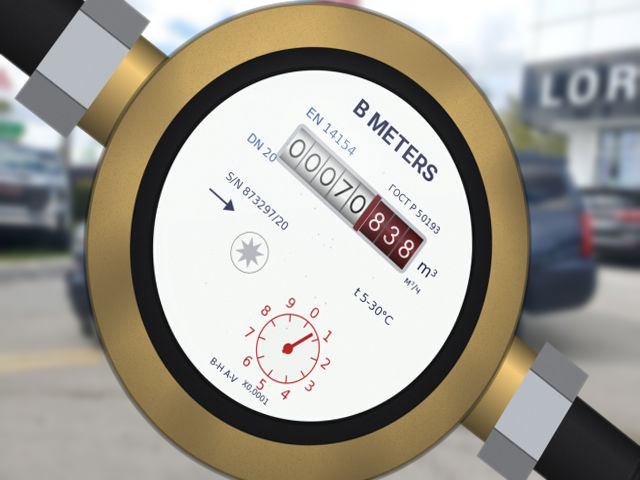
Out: 70.8380m³
